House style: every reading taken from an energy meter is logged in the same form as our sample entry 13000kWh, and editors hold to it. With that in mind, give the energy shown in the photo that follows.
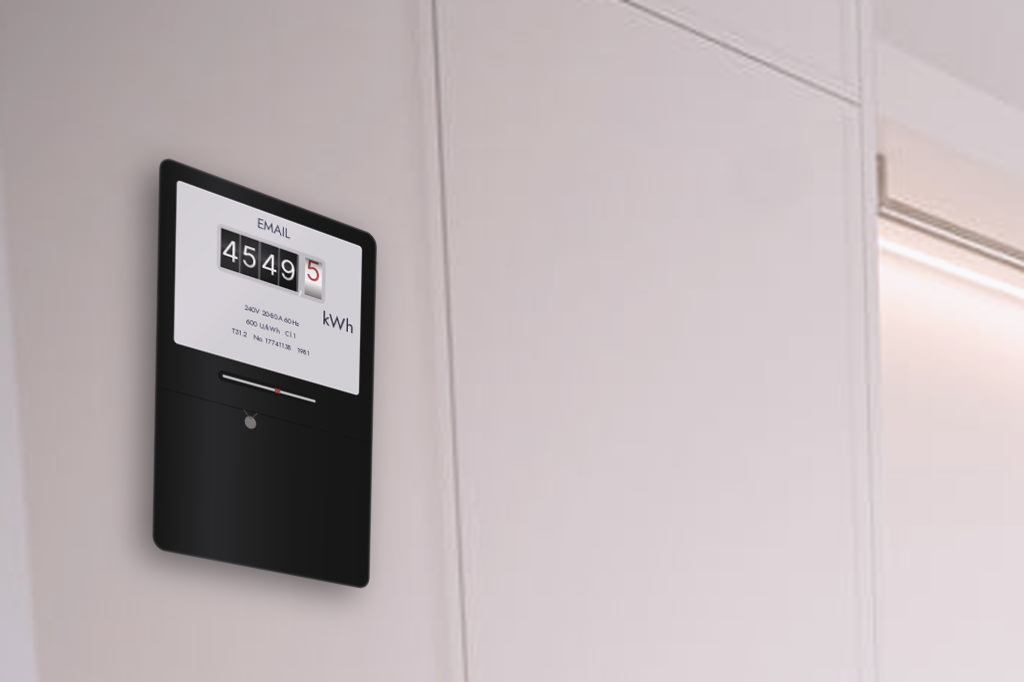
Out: 4549.5kWh
